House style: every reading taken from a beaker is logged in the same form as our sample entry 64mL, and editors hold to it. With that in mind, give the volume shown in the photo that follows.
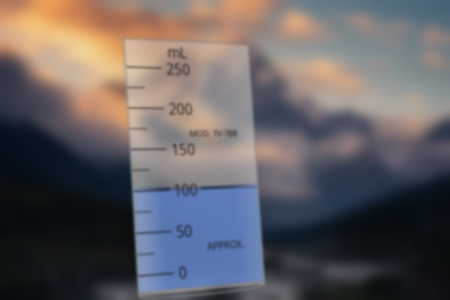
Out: 100mL
